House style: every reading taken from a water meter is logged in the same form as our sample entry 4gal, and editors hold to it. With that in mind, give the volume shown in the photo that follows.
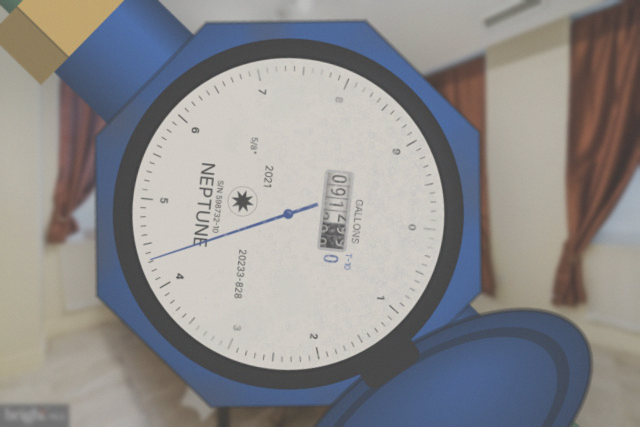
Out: 912994.3gal
